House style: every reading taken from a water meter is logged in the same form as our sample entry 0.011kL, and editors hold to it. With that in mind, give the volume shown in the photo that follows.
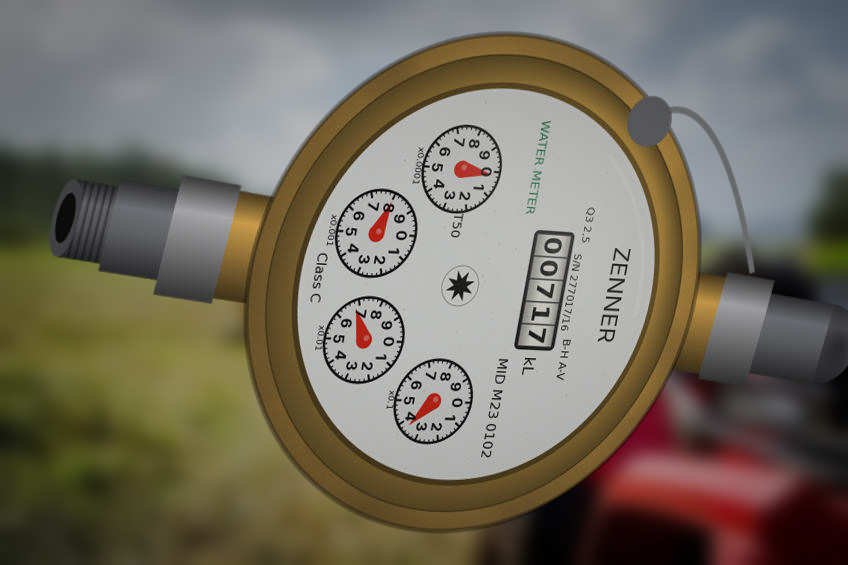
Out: 717.3680kL
